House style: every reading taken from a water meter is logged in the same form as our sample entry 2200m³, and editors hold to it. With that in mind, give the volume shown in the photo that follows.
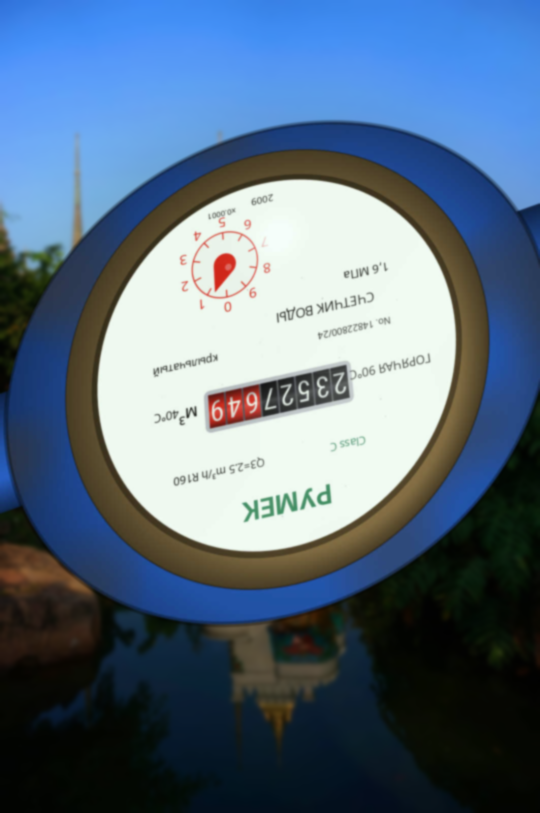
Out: 23527.6490m³
